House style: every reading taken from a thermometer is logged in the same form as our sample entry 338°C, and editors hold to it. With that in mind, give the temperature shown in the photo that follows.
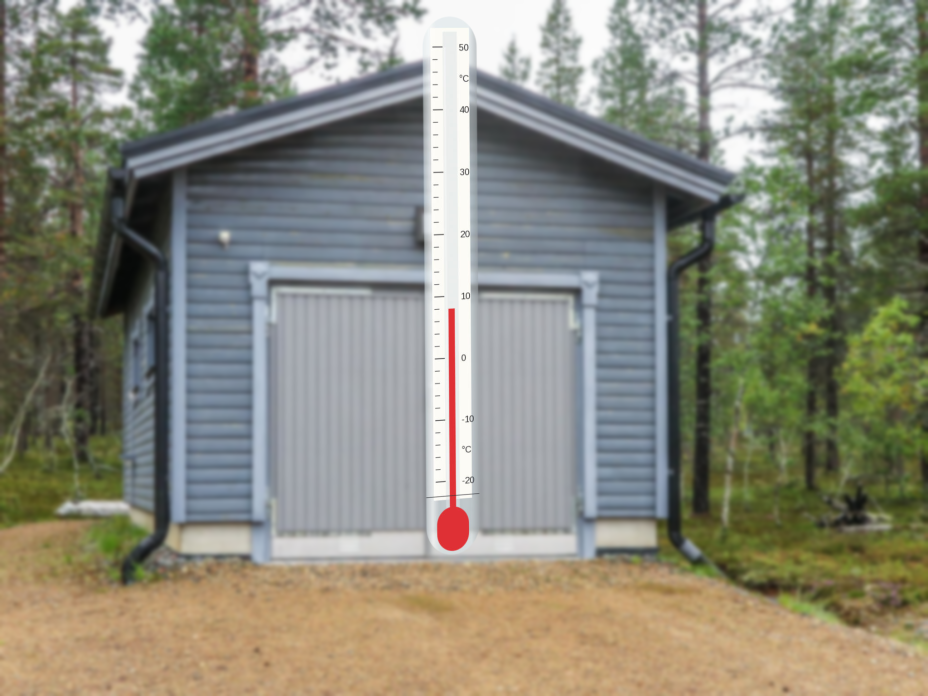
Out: 8°C
